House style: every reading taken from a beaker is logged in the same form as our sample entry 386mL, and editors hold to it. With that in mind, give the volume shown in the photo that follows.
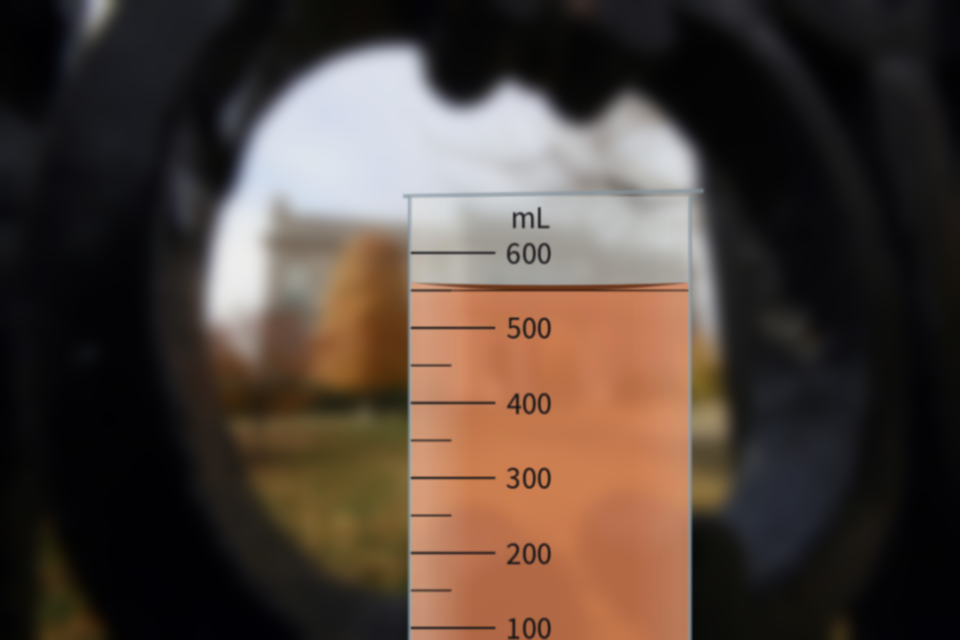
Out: 550mL
